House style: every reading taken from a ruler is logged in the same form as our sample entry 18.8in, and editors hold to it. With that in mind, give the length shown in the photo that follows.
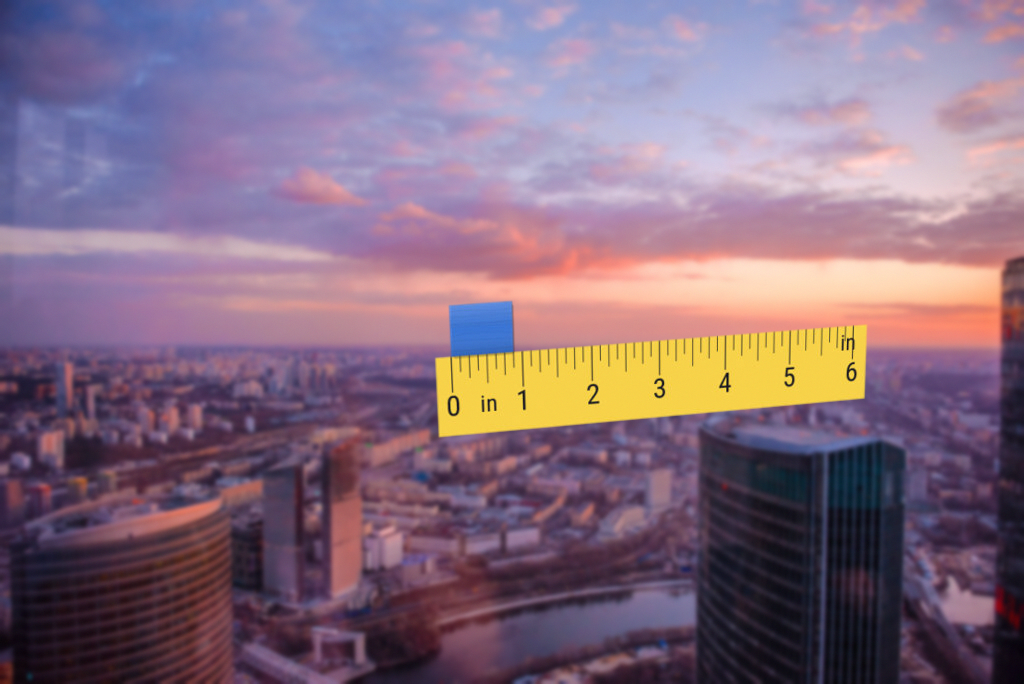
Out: 0.875in
